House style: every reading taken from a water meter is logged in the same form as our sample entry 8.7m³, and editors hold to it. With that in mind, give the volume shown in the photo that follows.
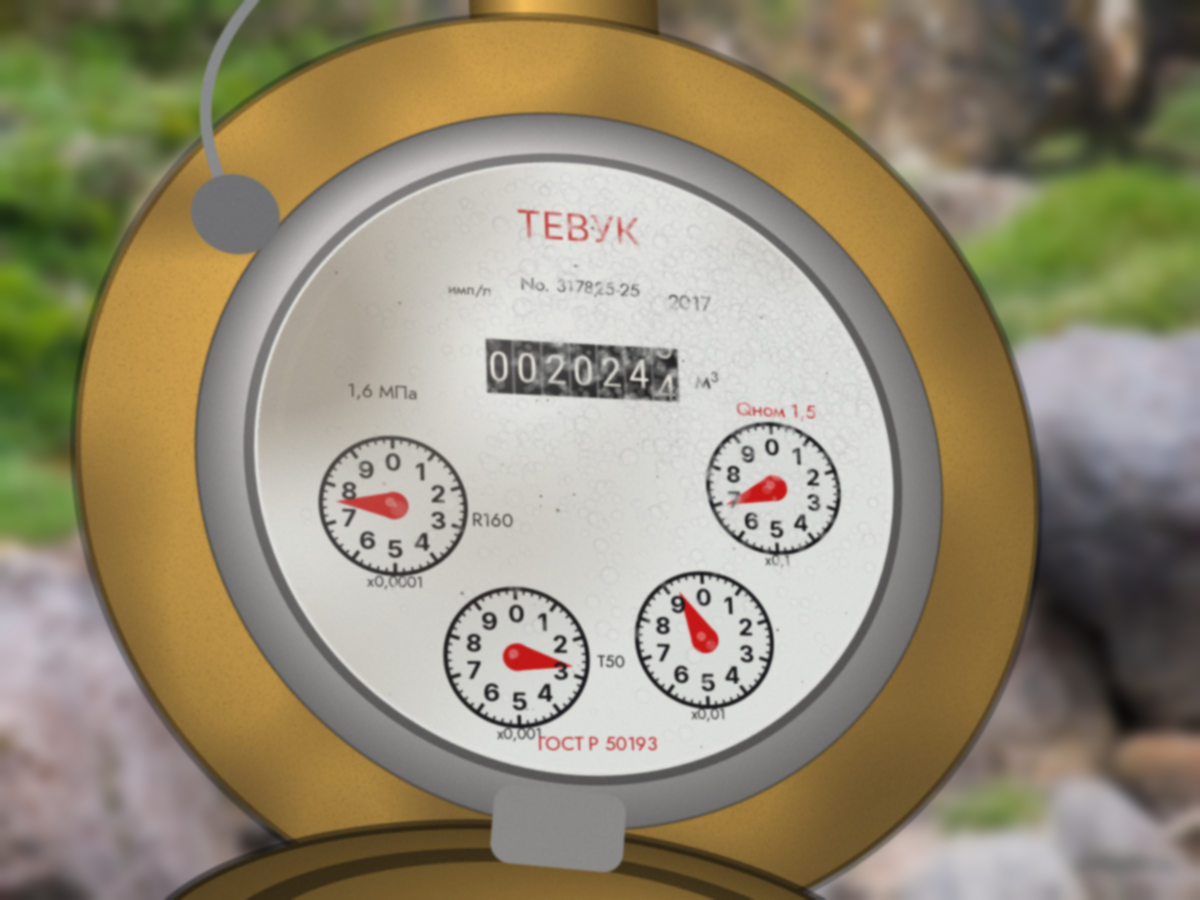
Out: 20243.6927m³
